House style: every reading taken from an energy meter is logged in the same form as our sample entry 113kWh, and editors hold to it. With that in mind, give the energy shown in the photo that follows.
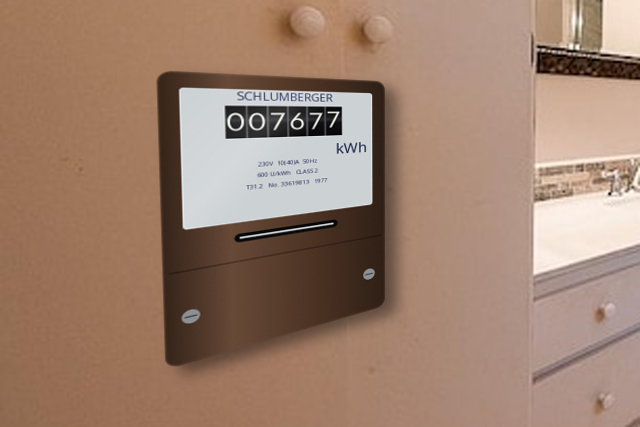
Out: 7677kWh
